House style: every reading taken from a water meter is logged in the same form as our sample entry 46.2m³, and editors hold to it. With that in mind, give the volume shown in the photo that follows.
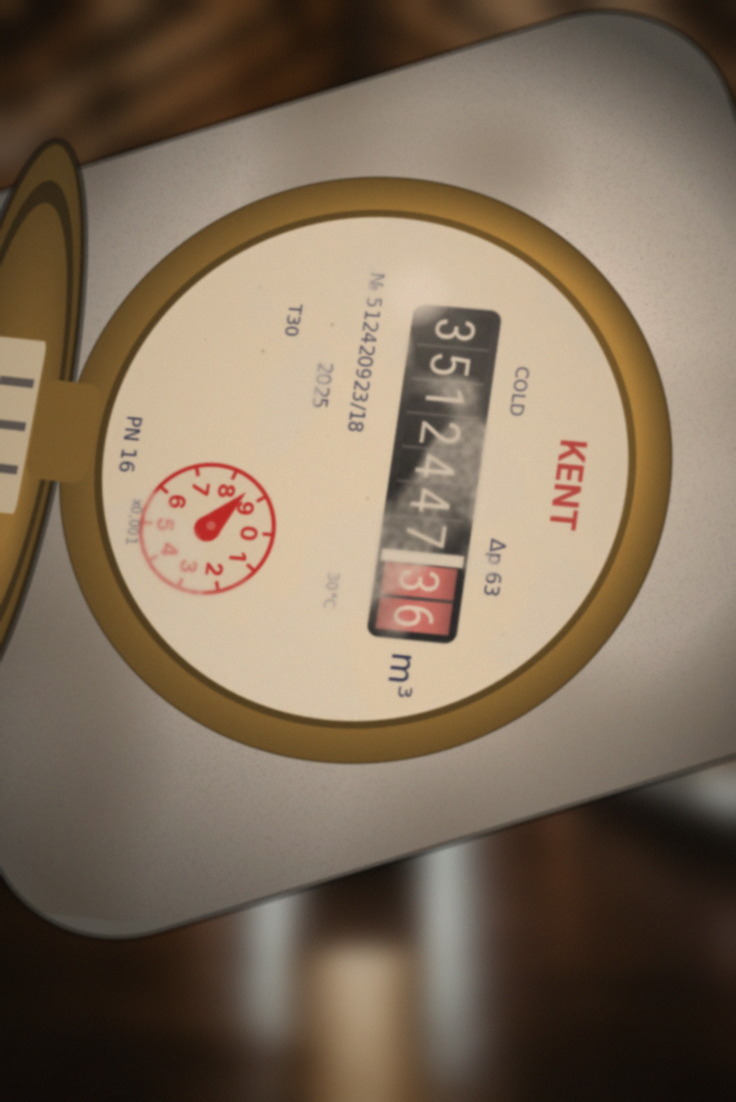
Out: 3512447.368m³
